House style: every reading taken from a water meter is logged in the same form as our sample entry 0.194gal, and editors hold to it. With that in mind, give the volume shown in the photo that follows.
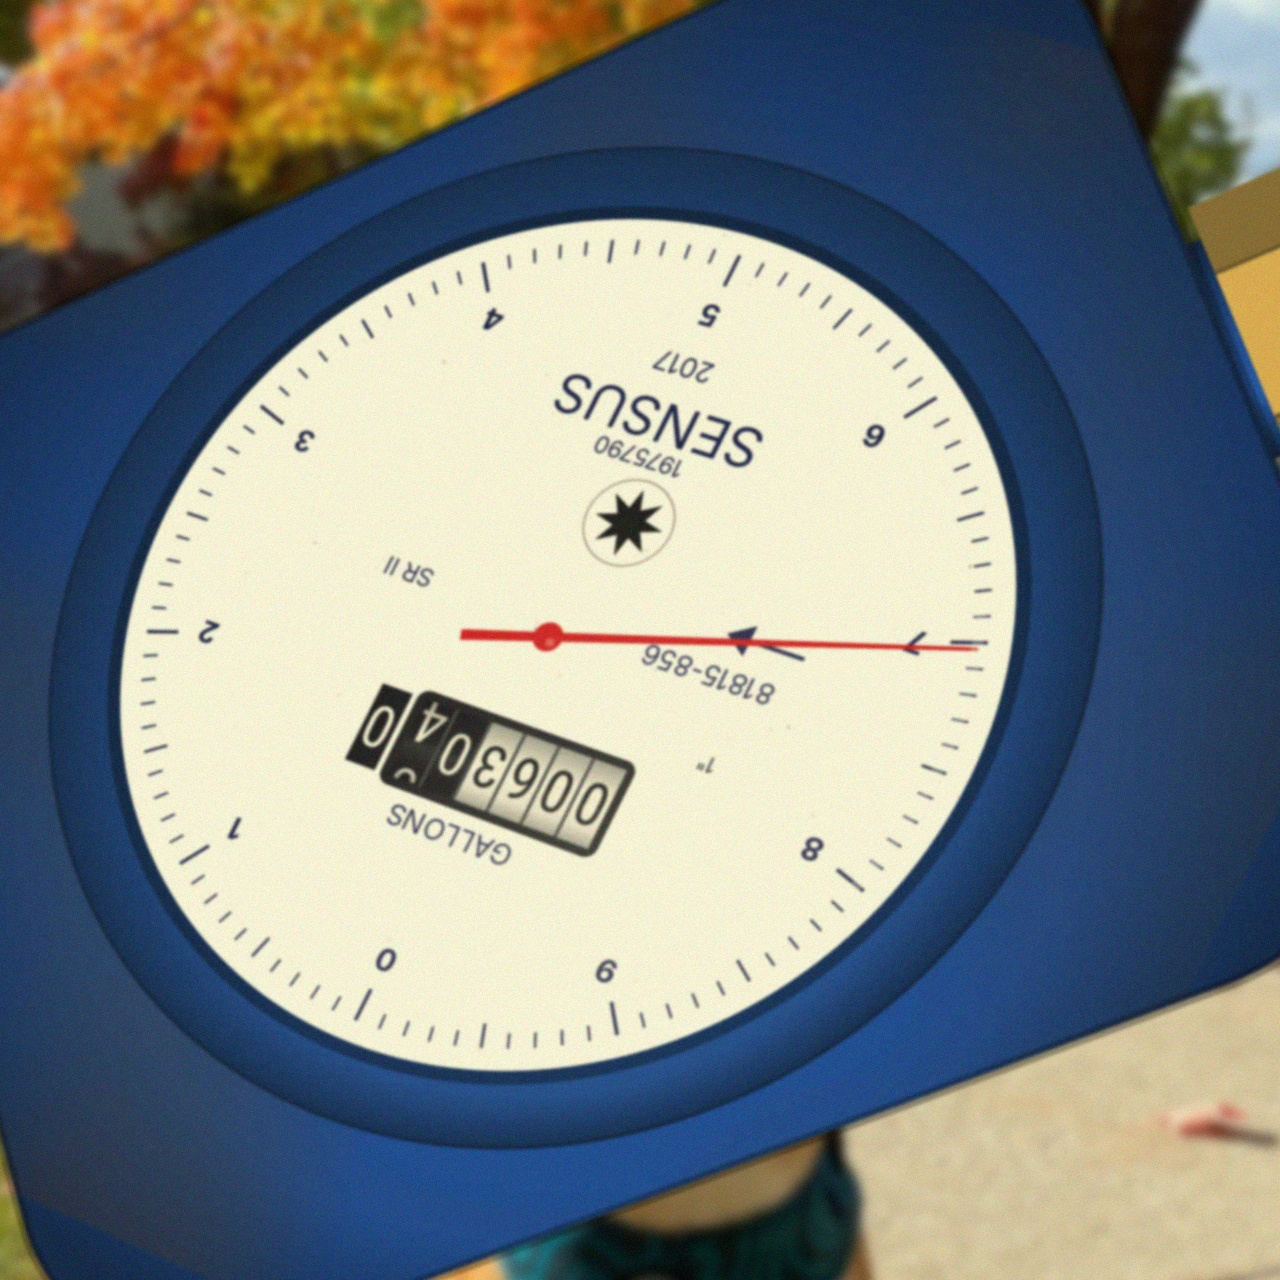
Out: 63037.0gal
